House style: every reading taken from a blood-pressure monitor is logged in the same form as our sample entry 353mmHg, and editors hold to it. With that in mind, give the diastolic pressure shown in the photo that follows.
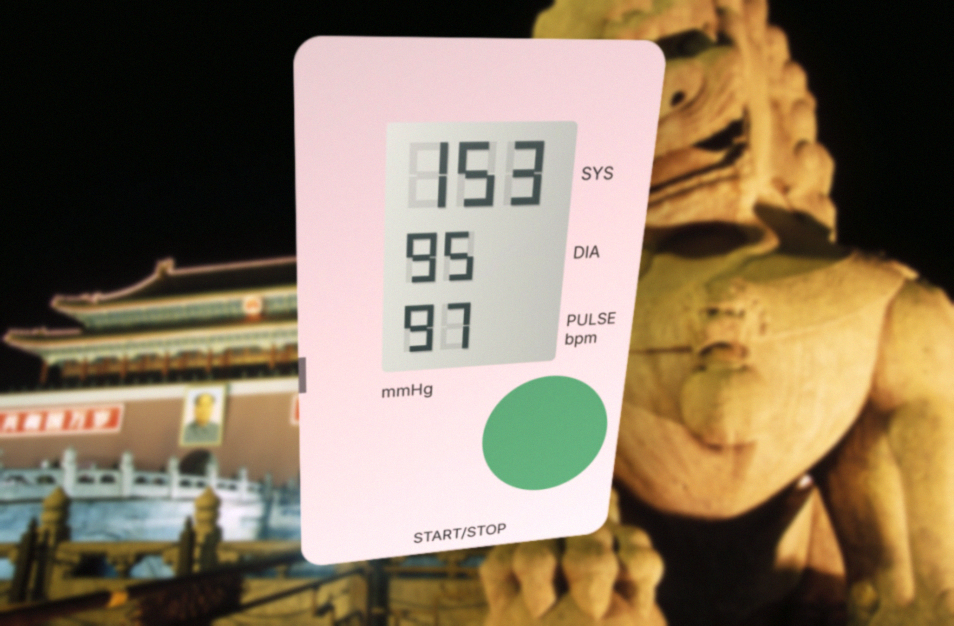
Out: 95mmHg
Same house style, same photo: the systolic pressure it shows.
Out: 153mmHg
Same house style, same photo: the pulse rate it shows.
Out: 97bpm
